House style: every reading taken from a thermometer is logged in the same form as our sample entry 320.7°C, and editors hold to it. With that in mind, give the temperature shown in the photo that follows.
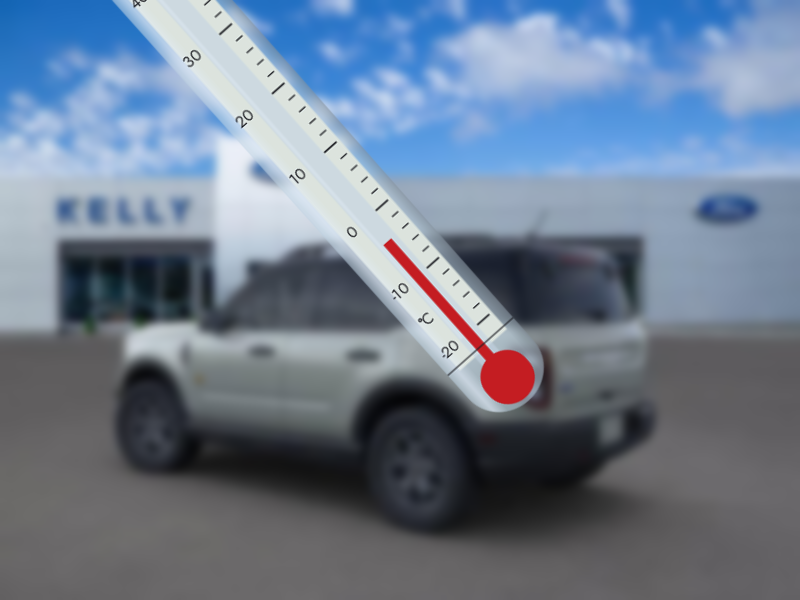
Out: -4°C
